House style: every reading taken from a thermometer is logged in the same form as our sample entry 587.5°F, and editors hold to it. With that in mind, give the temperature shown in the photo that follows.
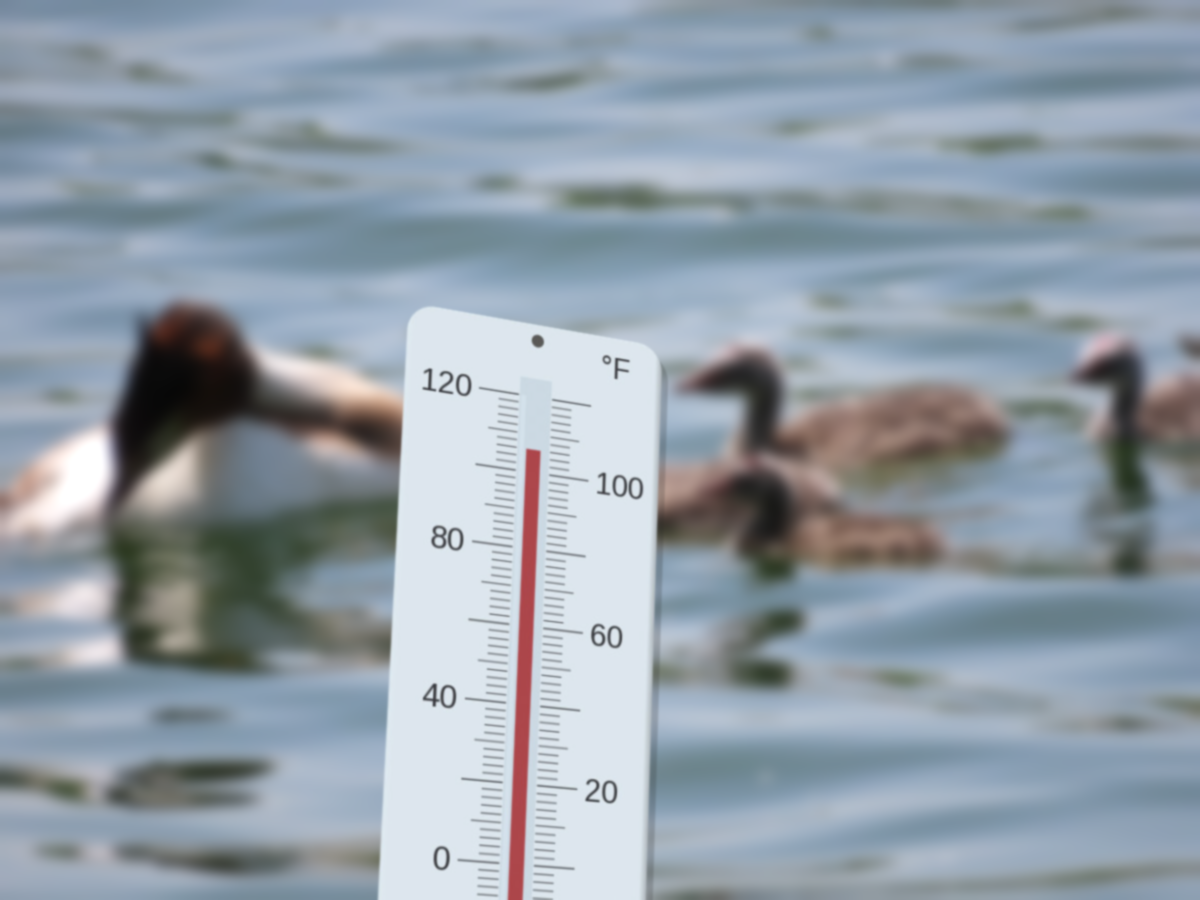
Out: 106°F
